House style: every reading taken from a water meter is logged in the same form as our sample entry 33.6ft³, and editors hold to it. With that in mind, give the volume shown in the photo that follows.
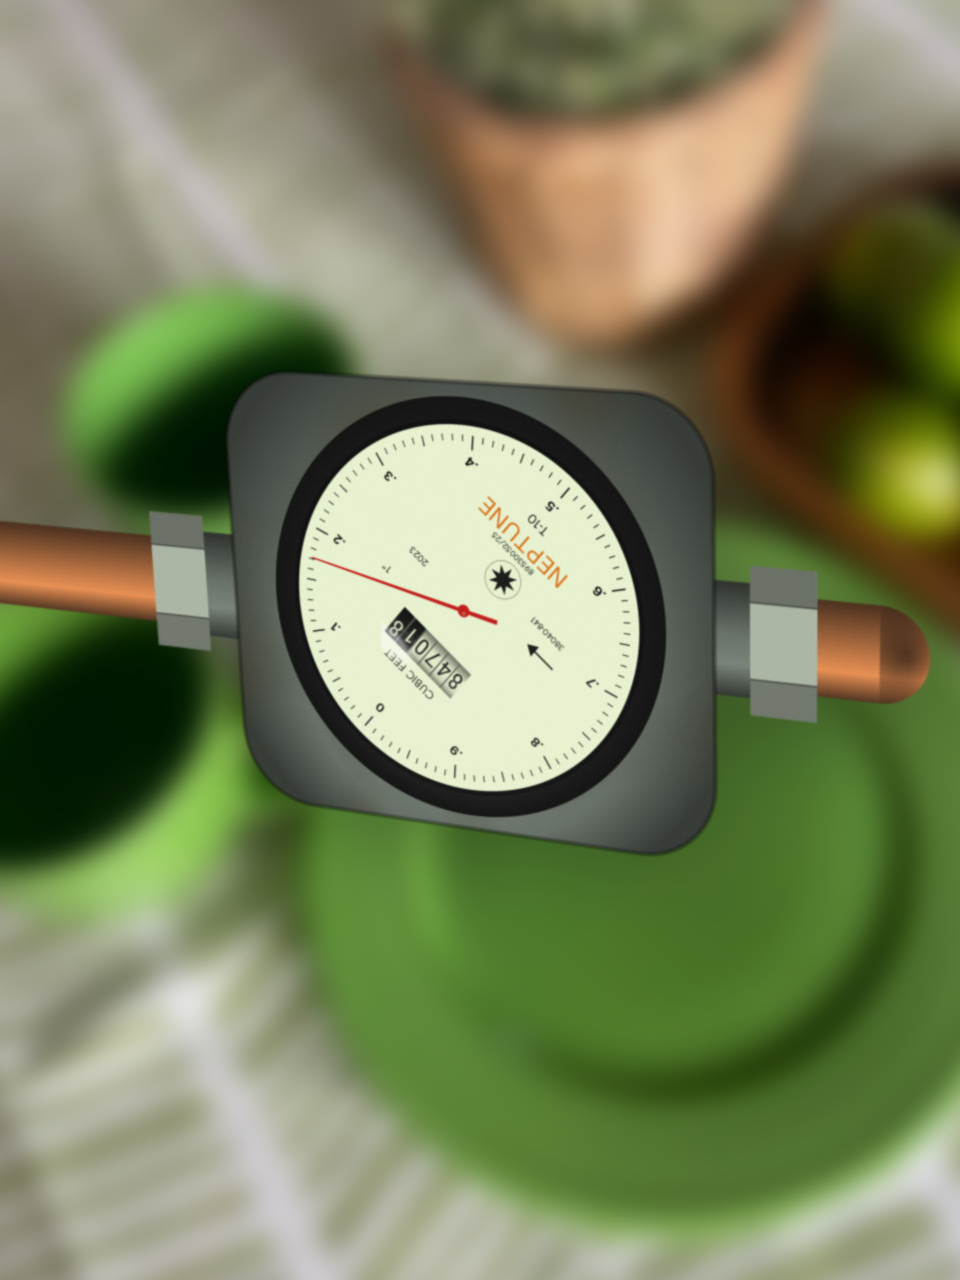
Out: 847018.17ft³
